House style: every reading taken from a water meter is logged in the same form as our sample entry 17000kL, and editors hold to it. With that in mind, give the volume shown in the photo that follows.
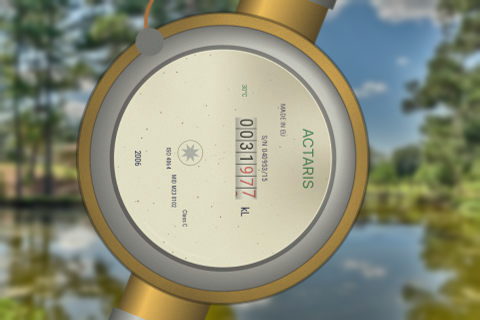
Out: 31.977kL
